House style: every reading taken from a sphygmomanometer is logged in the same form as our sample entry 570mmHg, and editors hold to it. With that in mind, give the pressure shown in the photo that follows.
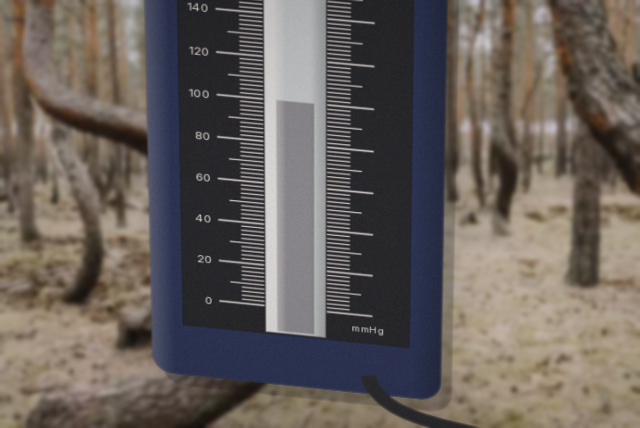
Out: 100mmHg
